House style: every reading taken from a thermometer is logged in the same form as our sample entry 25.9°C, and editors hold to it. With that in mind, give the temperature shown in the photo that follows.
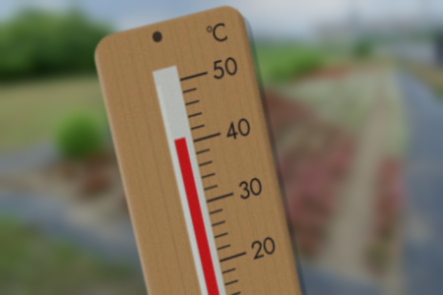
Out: 41°C
